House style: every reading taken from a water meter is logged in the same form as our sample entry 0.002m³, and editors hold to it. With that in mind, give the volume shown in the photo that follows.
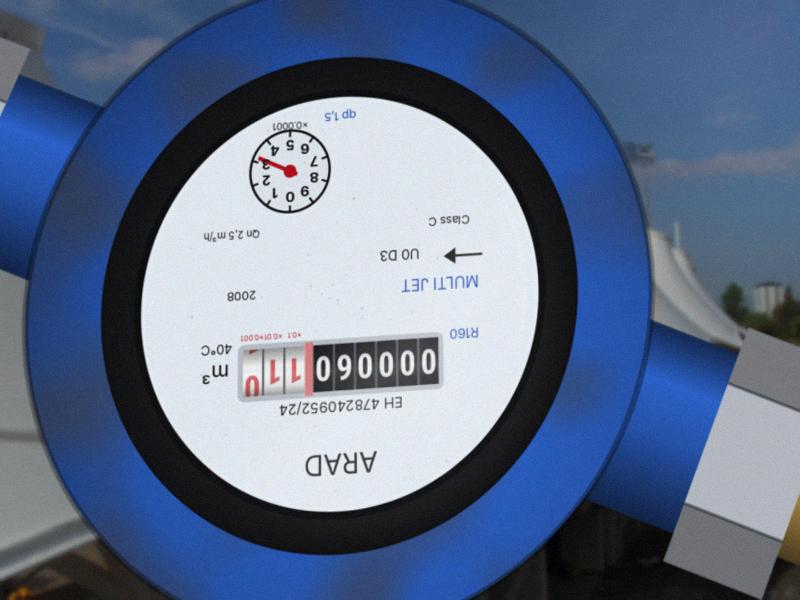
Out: 60.1103m³
